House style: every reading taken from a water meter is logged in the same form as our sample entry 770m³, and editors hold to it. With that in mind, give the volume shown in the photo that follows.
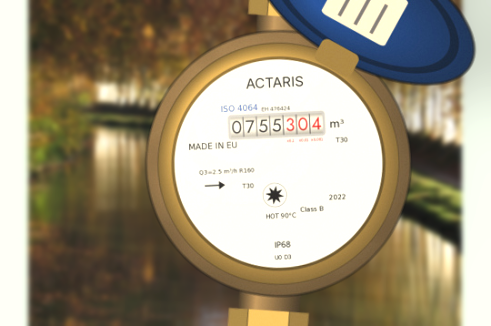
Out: 755.304m³
